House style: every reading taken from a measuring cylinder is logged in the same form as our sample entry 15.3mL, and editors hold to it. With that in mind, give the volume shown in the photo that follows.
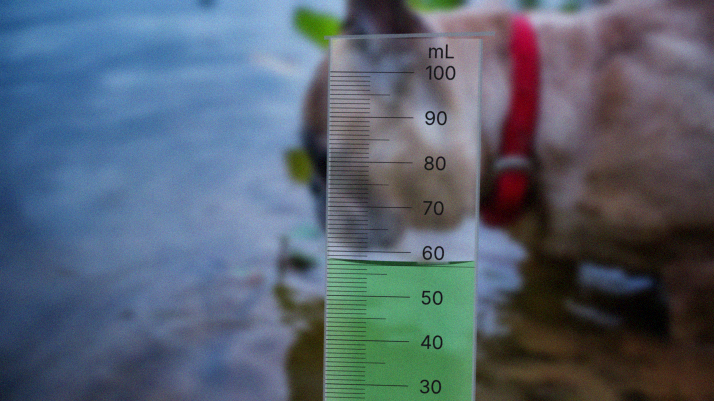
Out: 57mL
